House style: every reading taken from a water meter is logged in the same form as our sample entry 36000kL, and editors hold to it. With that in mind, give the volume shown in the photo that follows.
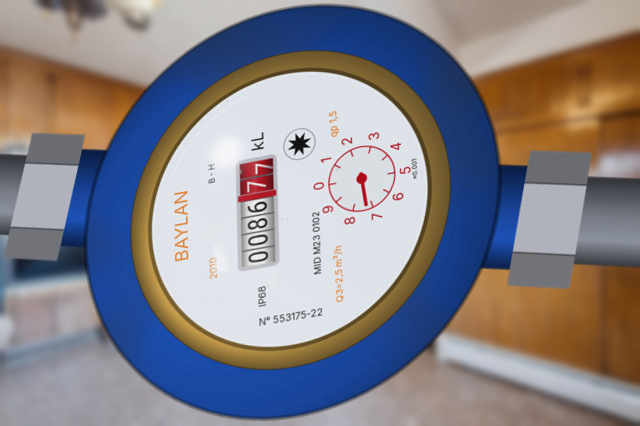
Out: 86.767kL
